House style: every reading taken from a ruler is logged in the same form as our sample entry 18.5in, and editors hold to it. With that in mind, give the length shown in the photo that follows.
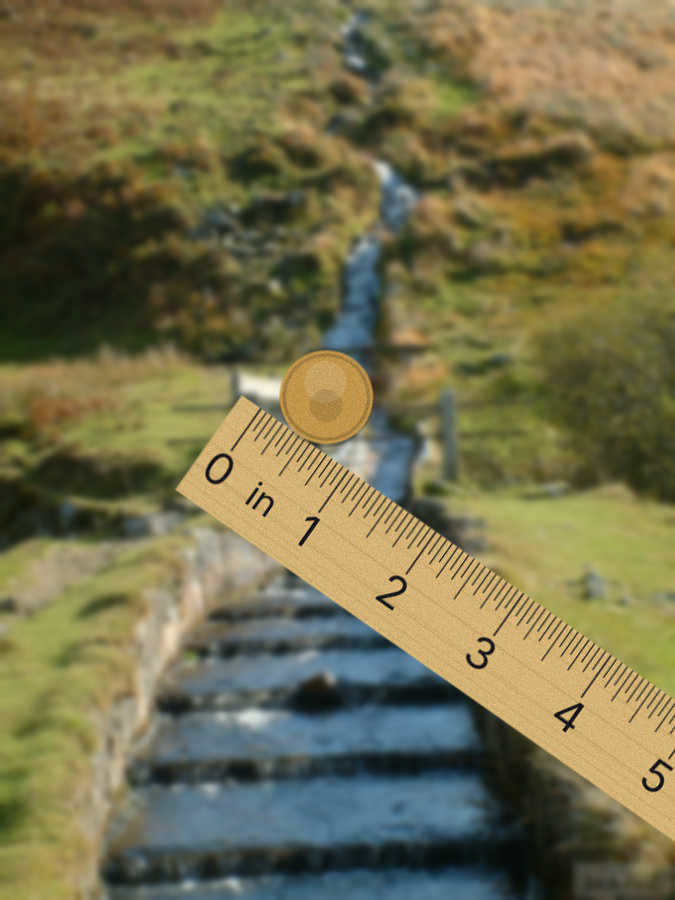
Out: 0.875in
